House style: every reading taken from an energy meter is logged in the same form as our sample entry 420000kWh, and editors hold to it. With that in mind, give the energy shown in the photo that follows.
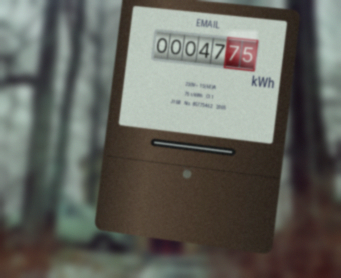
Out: 47.75kWh
